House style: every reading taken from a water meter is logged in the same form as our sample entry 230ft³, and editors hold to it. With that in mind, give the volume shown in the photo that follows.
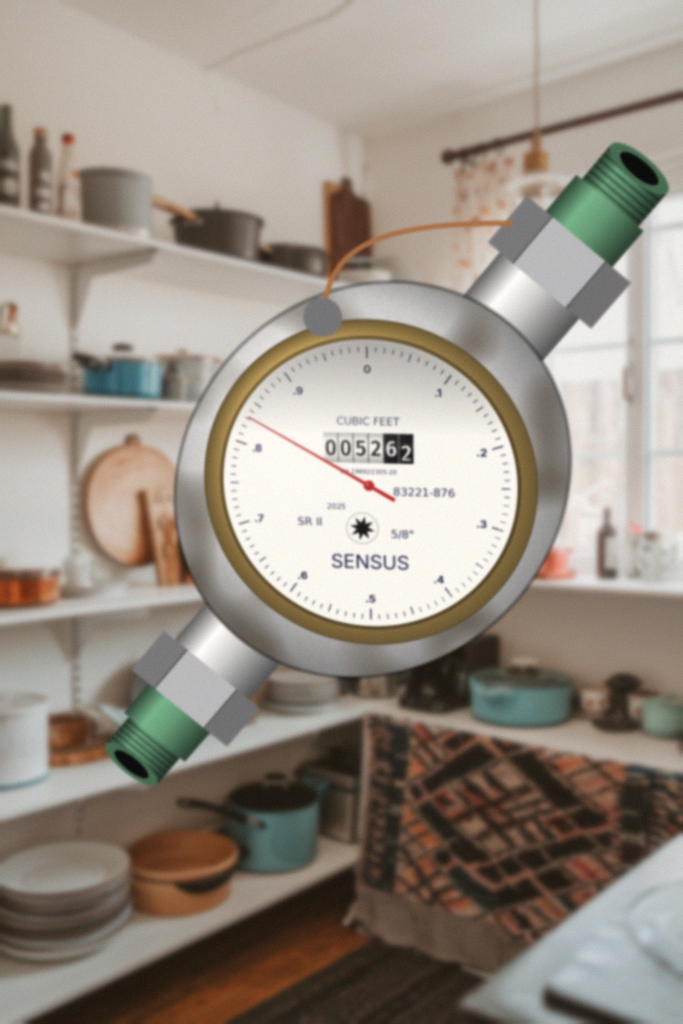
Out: 5261.83ft³
